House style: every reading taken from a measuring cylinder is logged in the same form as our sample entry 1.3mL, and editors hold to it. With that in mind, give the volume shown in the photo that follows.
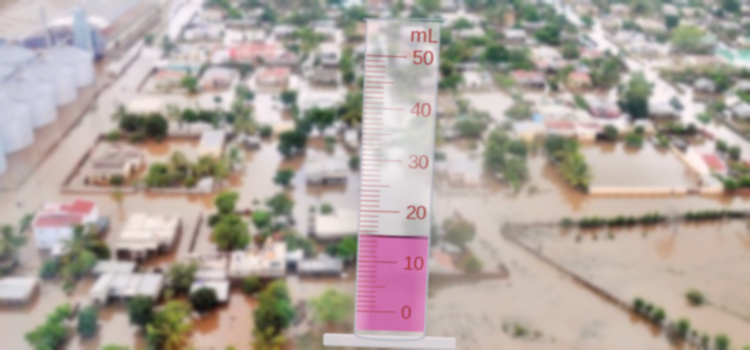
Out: 15mL
